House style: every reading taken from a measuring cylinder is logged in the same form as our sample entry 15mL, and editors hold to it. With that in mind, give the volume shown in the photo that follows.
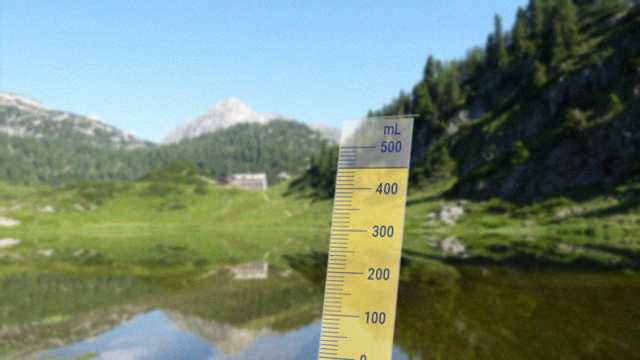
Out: 450mL
